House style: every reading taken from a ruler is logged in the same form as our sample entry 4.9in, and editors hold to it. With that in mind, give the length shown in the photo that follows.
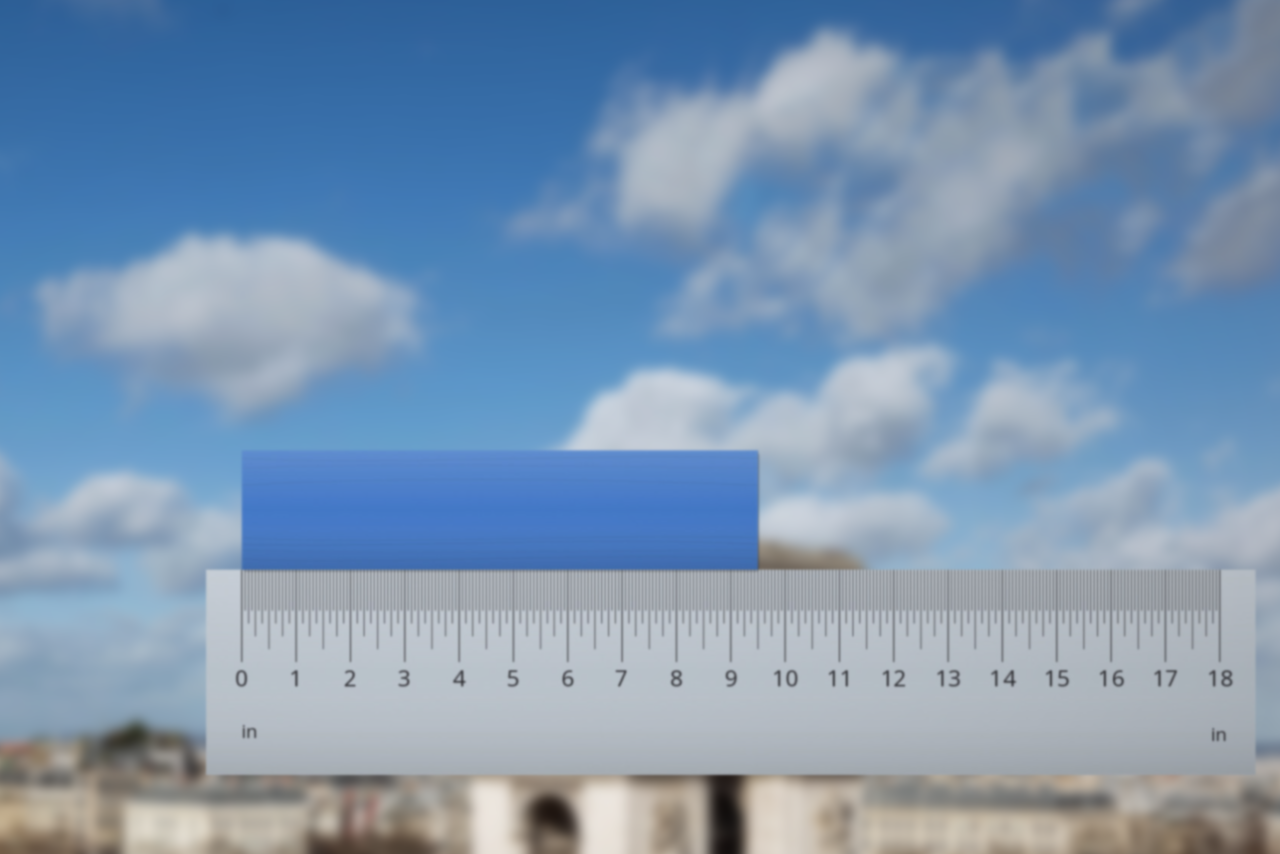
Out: 9.5in
